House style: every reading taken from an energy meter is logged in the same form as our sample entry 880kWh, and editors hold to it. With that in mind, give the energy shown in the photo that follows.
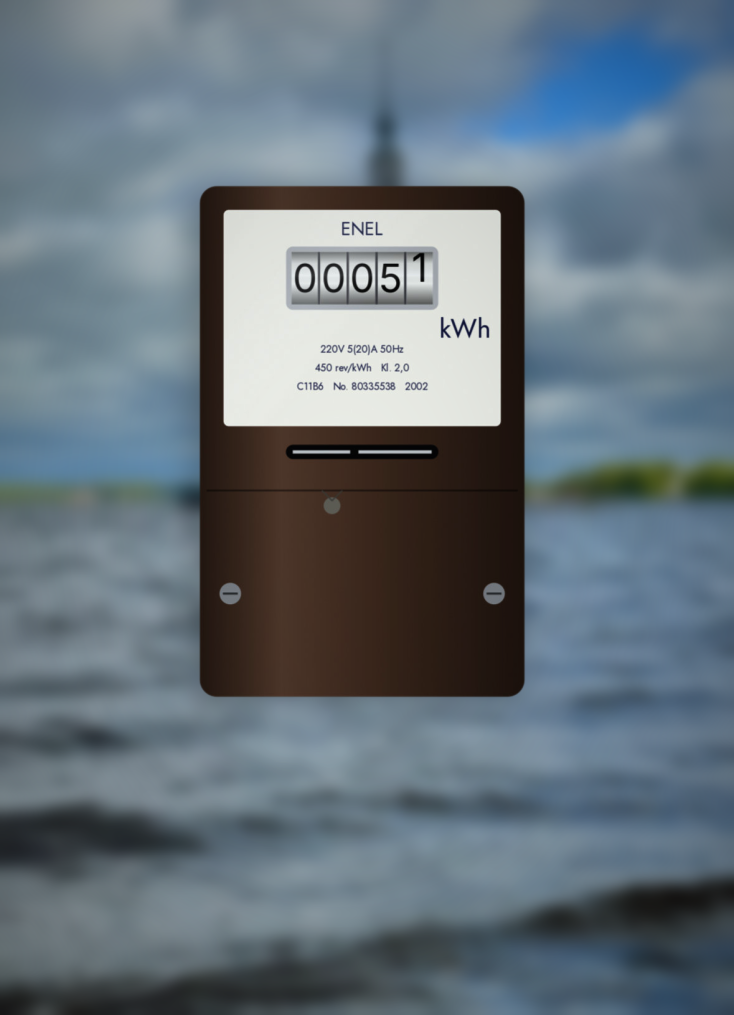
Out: 51kWh
